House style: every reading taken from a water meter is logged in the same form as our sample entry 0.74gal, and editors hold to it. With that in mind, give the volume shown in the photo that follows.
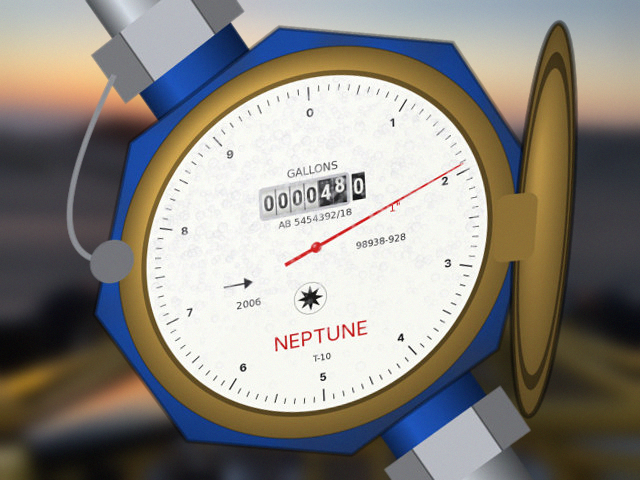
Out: 481.9gal
